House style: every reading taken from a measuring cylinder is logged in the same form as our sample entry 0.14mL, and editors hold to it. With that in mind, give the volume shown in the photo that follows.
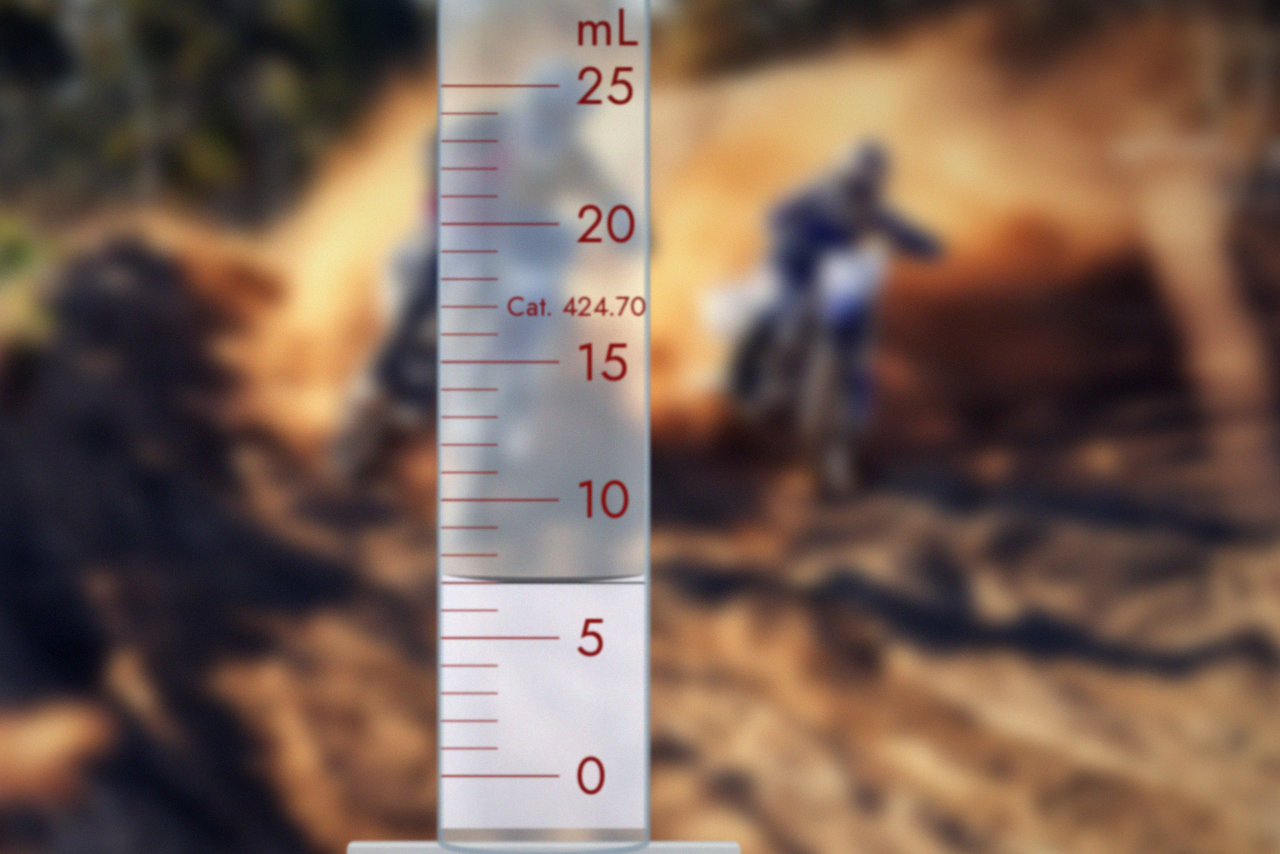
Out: 7mL
